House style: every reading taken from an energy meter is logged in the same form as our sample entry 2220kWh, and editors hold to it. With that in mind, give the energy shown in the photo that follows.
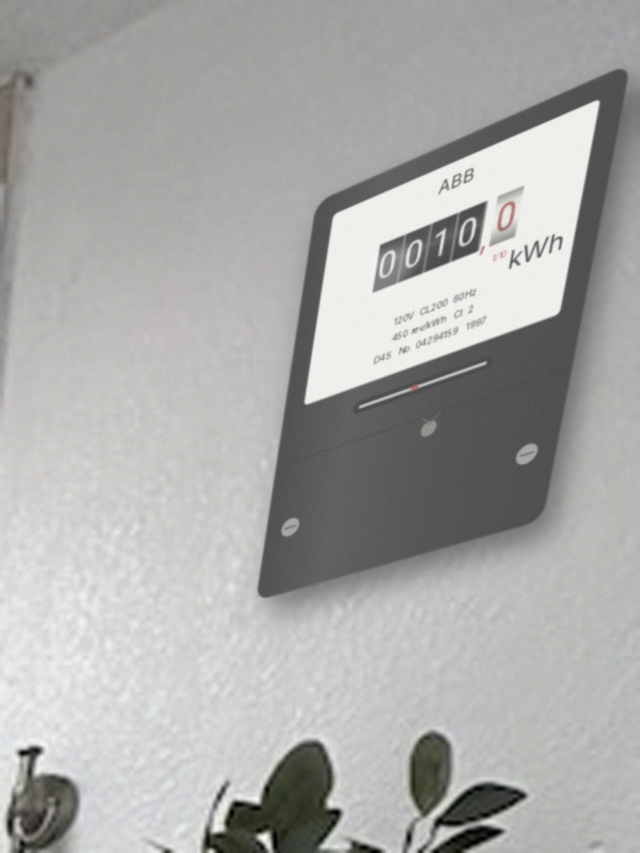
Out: 10.0kWh
